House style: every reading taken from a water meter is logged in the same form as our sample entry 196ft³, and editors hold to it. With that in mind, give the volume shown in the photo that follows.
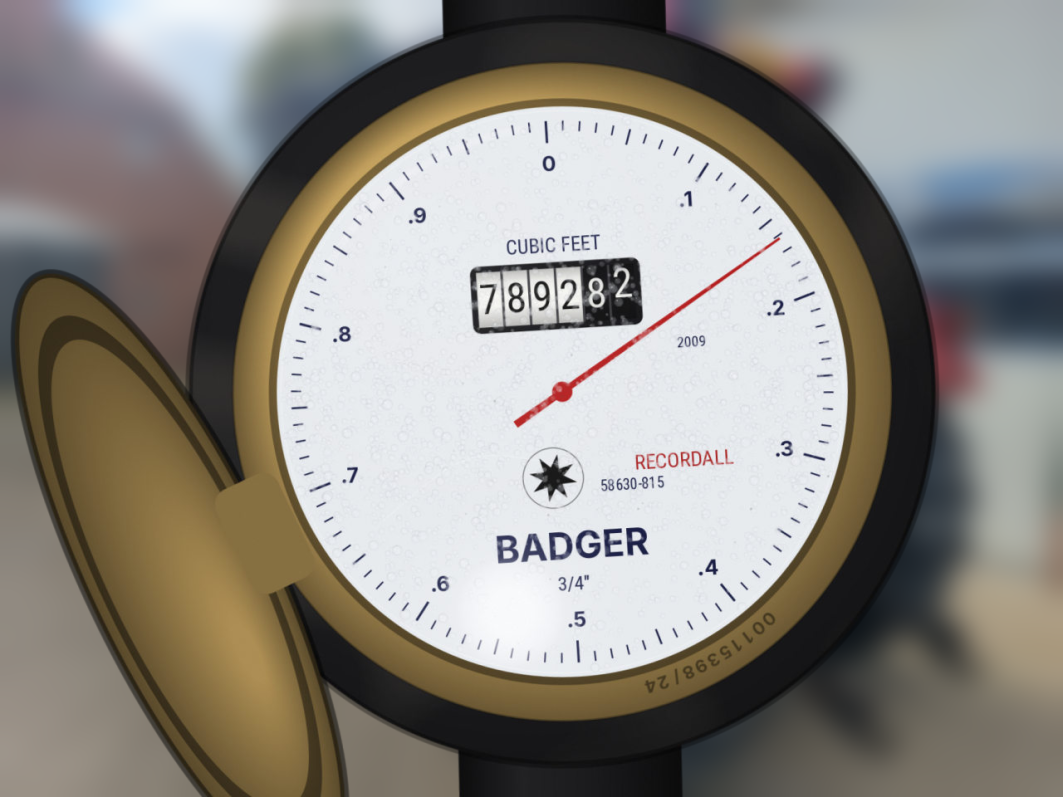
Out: 789282.16ft³
